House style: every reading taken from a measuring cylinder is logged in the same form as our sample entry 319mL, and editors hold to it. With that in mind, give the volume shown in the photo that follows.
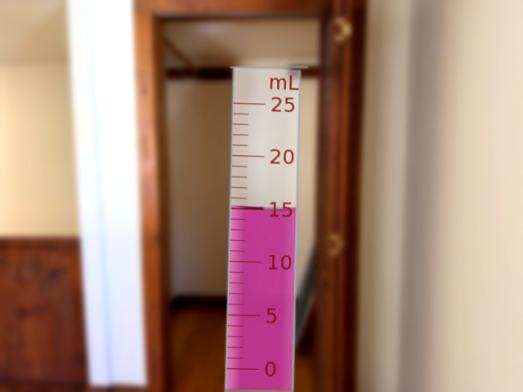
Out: 15mL
